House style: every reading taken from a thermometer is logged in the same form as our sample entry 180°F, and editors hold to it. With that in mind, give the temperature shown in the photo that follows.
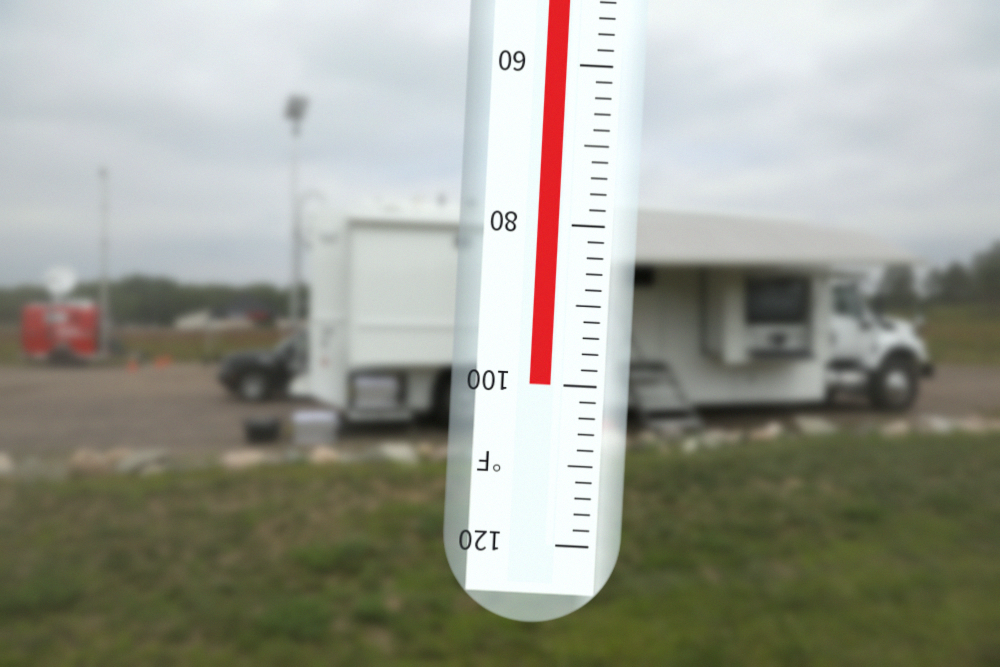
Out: 100°F
